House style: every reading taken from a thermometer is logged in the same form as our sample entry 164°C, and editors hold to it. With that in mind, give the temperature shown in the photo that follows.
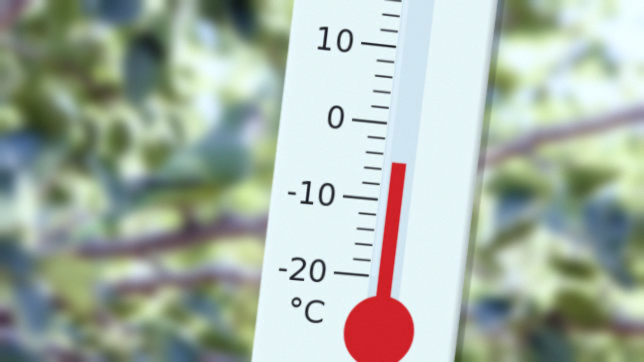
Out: -5°C
